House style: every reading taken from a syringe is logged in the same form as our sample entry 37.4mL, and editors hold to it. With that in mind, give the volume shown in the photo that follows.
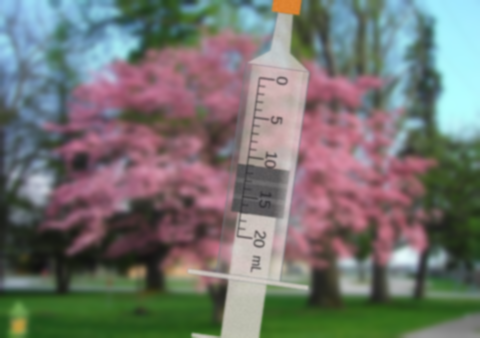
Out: 11mL
